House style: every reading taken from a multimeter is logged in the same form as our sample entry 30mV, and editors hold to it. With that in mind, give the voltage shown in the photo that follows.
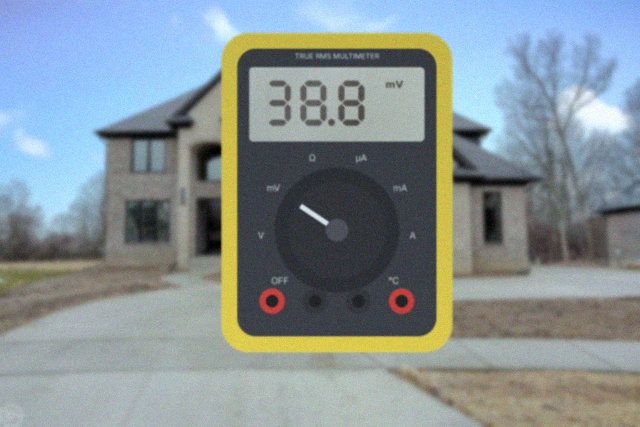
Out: 38.8mV
